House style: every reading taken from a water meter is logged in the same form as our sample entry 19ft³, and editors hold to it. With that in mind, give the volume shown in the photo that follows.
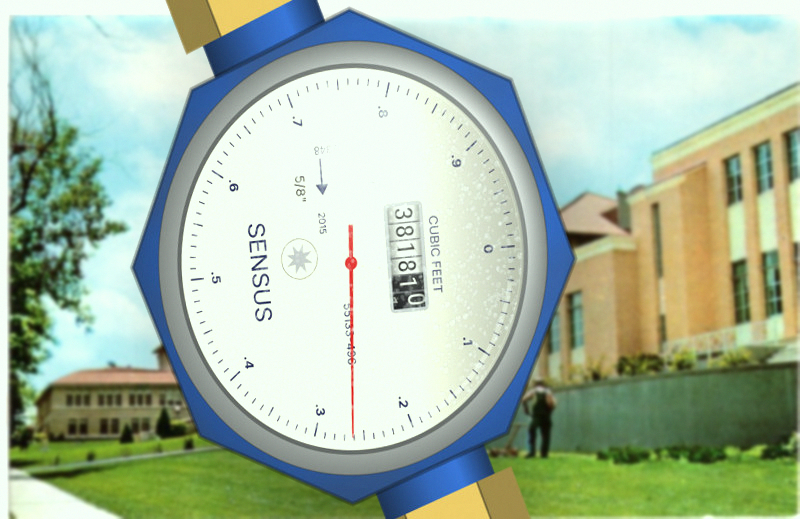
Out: 381810.26ft³
